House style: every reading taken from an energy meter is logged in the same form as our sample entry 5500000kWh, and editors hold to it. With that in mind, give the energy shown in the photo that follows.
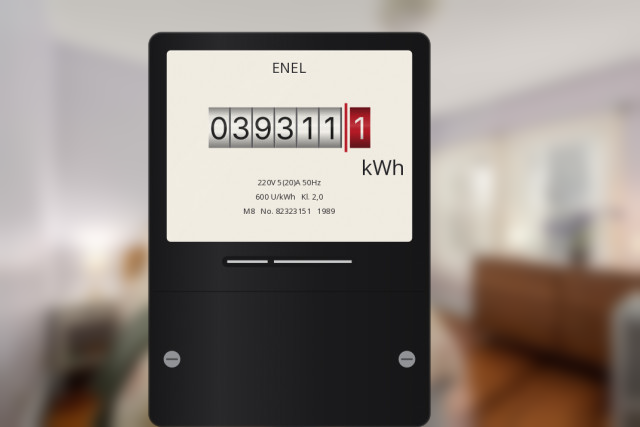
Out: 39311.1kWh
